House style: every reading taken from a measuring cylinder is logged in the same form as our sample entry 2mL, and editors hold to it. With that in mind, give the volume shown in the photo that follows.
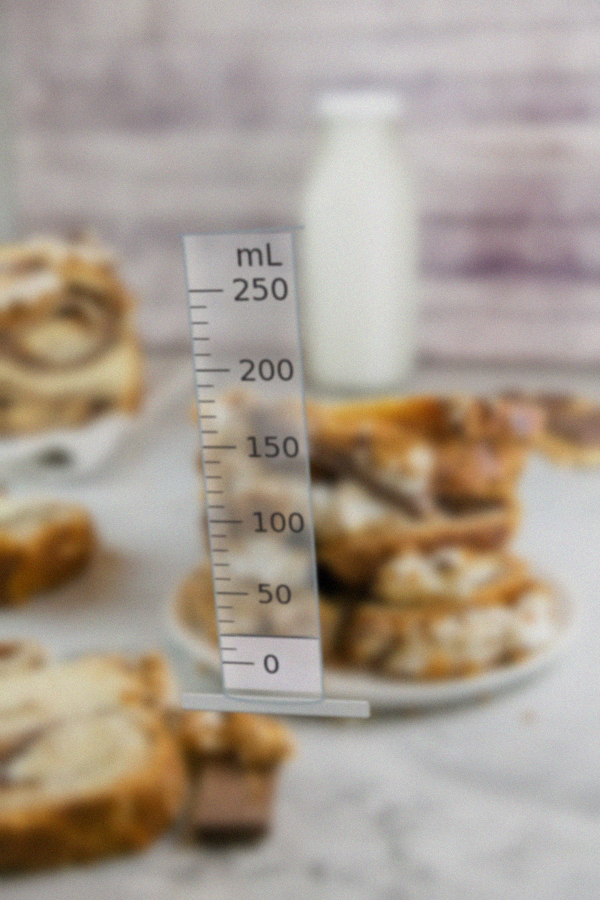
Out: 20mL
